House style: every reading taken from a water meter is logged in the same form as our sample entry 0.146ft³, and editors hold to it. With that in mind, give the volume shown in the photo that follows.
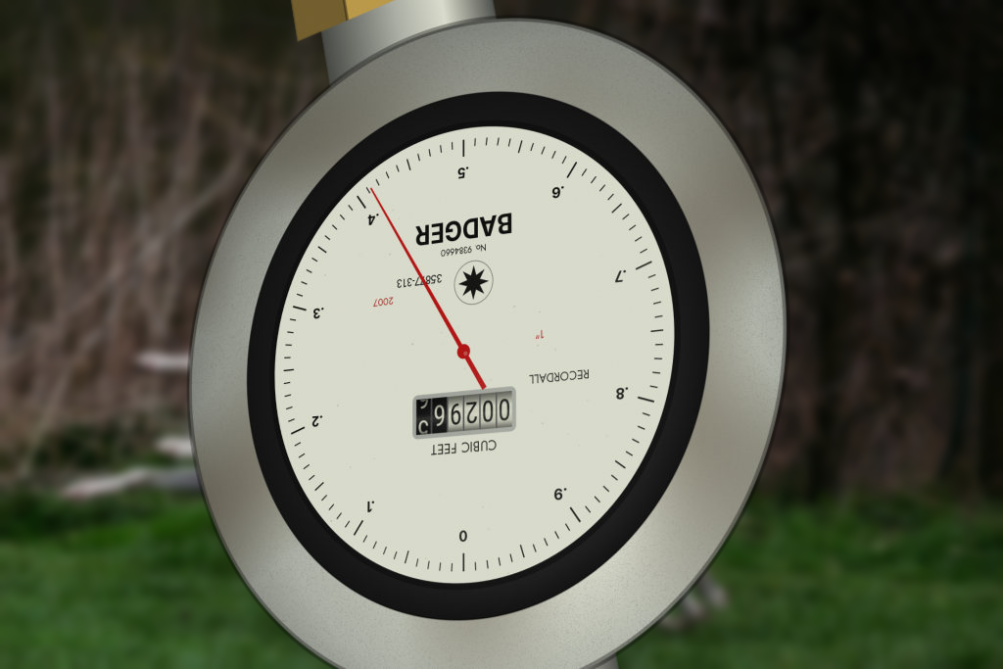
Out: 2965.41ft³
